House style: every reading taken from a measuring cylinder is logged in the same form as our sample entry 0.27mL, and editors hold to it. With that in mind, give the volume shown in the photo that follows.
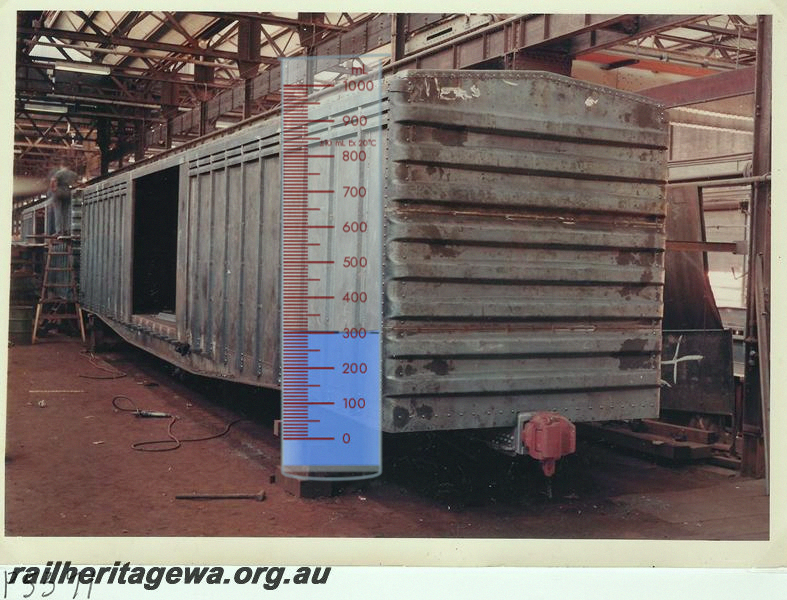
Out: 300mL
